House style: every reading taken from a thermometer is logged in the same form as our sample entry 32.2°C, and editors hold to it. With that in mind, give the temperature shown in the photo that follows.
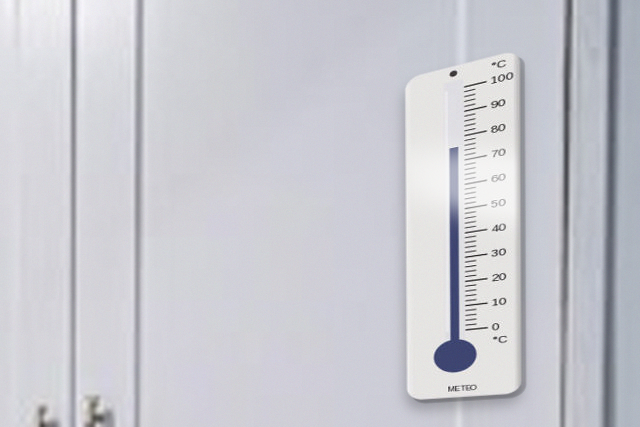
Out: 76°C
